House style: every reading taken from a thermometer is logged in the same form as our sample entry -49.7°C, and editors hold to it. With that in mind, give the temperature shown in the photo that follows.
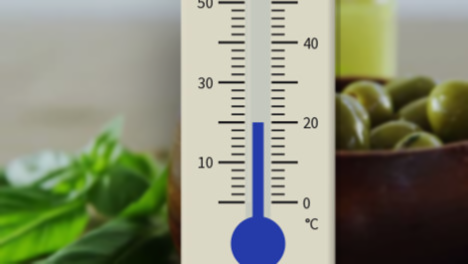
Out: 20°C
